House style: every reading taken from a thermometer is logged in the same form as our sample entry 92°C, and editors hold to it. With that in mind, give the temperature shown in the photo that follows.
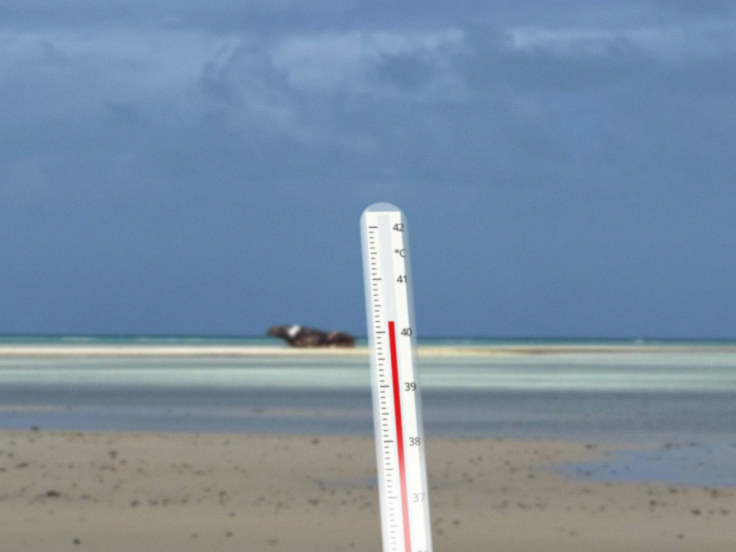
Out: 40.2°C
